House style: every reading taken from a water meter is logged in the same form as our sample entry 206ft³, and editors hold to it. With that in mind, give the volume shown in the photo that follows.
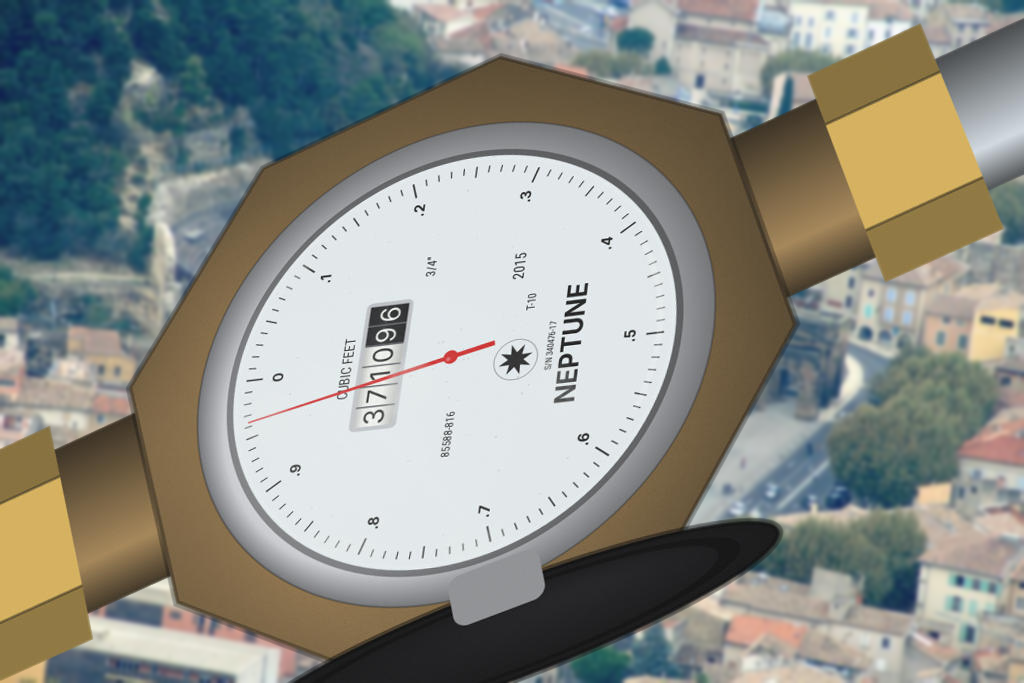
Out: 371095.96ft³
